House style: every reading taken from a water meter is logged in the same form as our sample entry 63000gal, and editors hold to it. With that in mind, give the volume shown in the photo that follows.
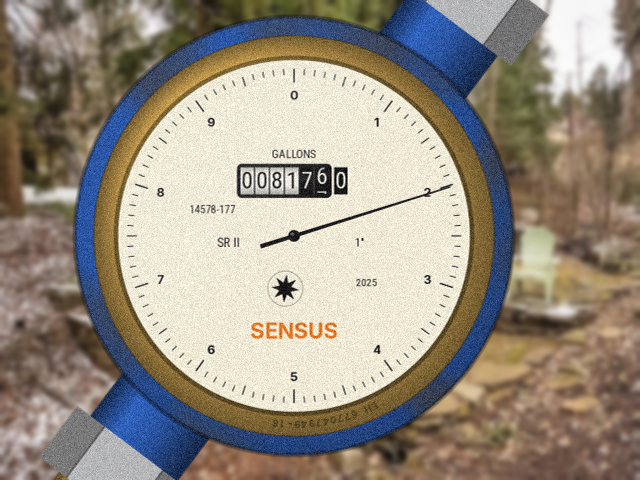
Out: 81762.0gal
